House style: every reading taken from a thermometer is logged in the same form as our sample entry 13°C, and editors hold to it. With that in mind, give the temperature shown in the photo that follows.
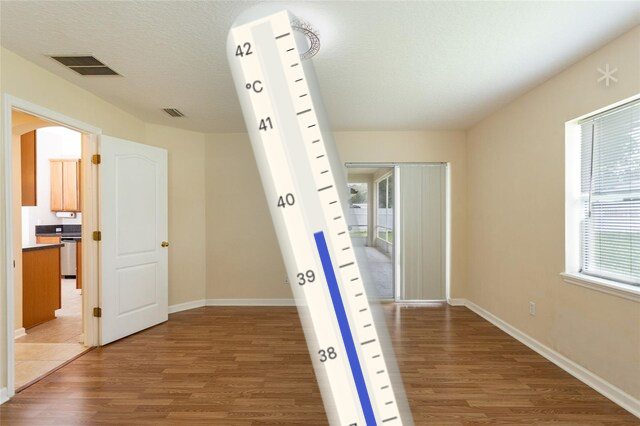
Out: 39.5°C
